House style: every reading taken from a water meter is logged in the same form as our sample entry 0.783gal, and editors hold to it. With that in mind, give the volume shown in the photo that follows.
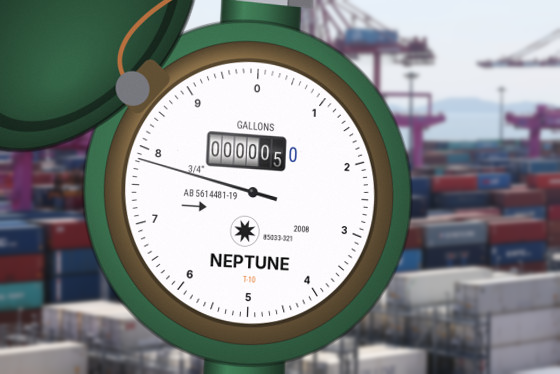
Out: 47.8gal
